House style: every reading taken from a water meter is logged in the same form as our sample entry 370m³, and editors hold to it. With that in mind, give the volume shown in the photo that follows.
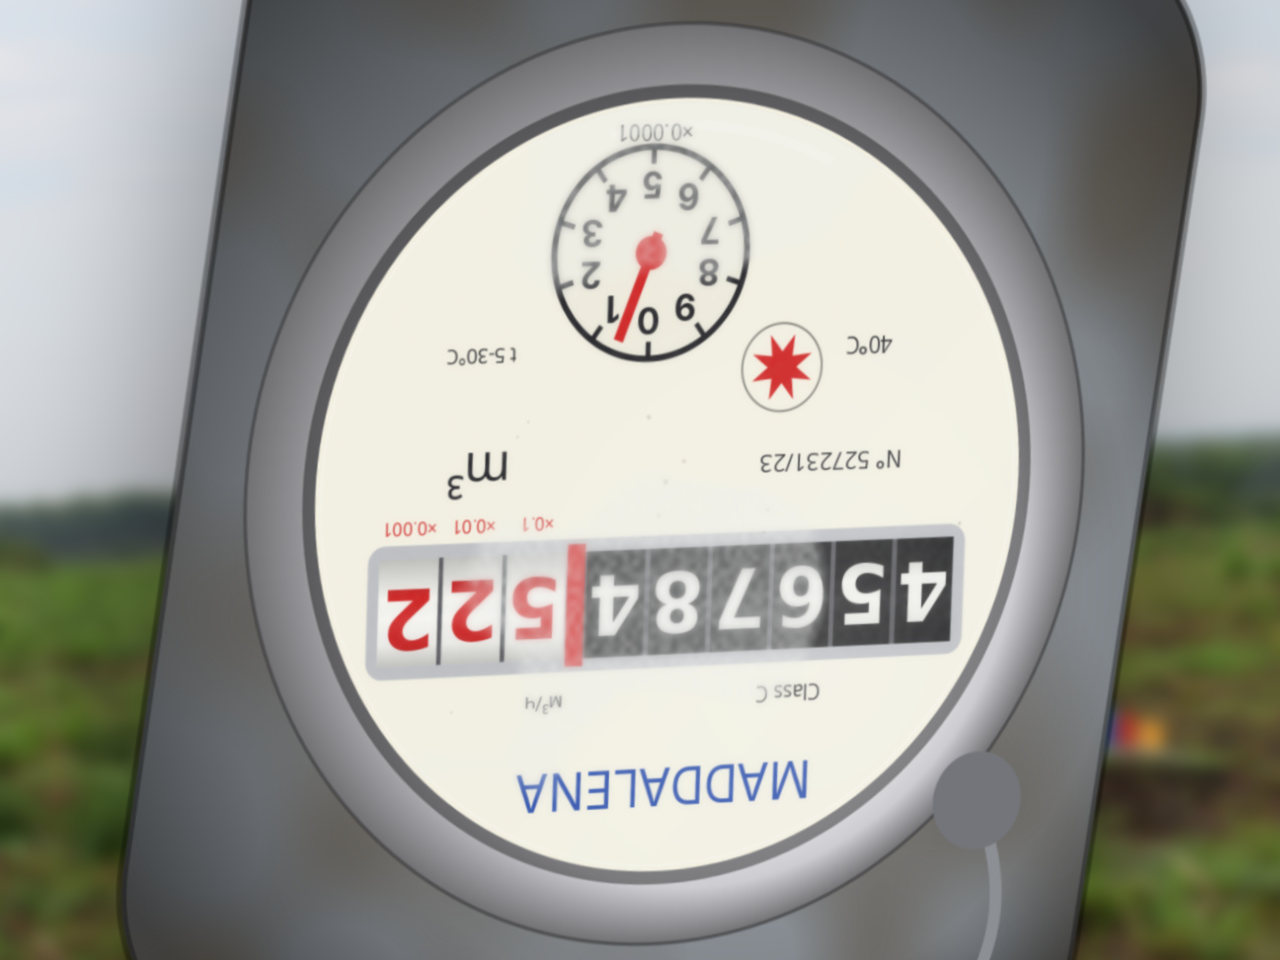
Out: 456784.5220m³
